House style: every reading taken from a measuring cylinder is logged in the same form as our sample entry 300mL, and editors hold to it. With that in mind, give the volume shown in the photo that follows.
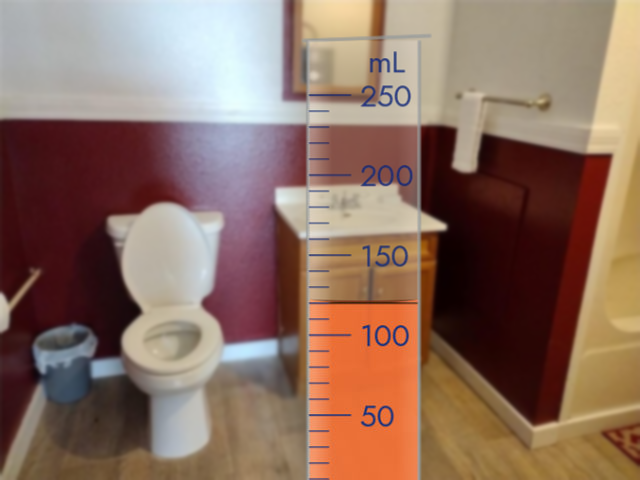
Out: 120mL
